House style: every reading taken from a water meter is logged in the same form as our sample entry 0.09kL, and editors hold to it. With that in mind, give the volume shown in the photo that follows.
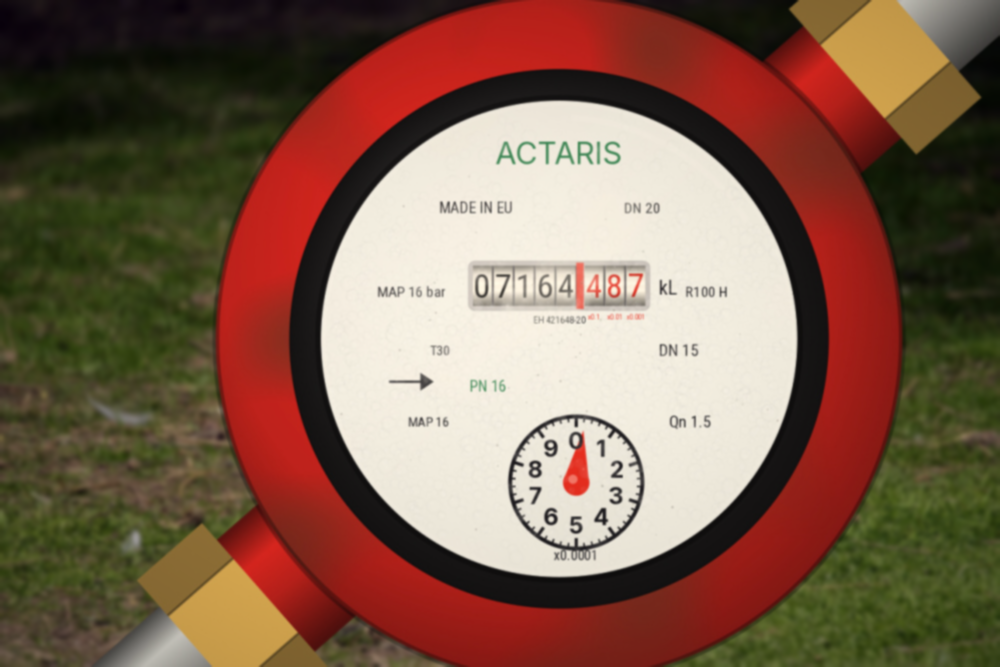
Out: 7164.4870kL
